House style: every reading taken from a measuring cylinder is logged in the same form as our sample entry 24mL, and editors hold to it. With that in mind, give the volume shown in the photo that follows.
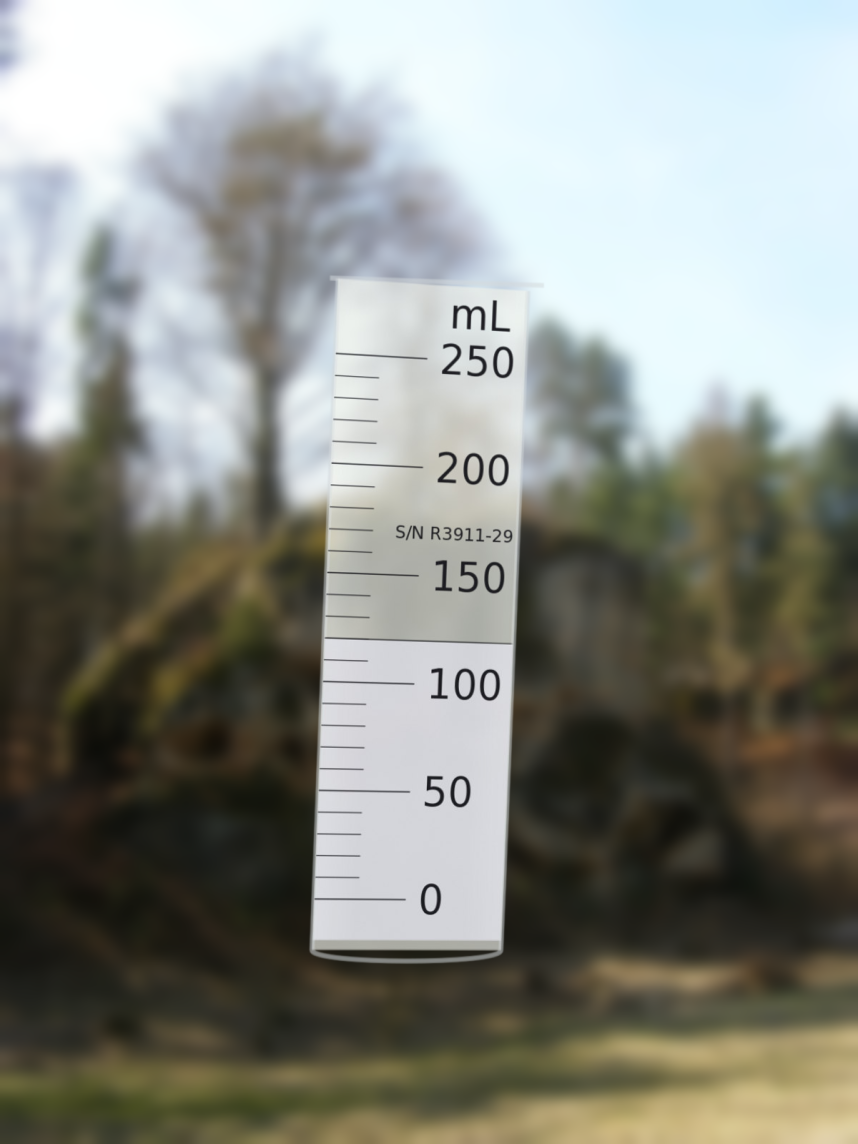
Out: 120mL
